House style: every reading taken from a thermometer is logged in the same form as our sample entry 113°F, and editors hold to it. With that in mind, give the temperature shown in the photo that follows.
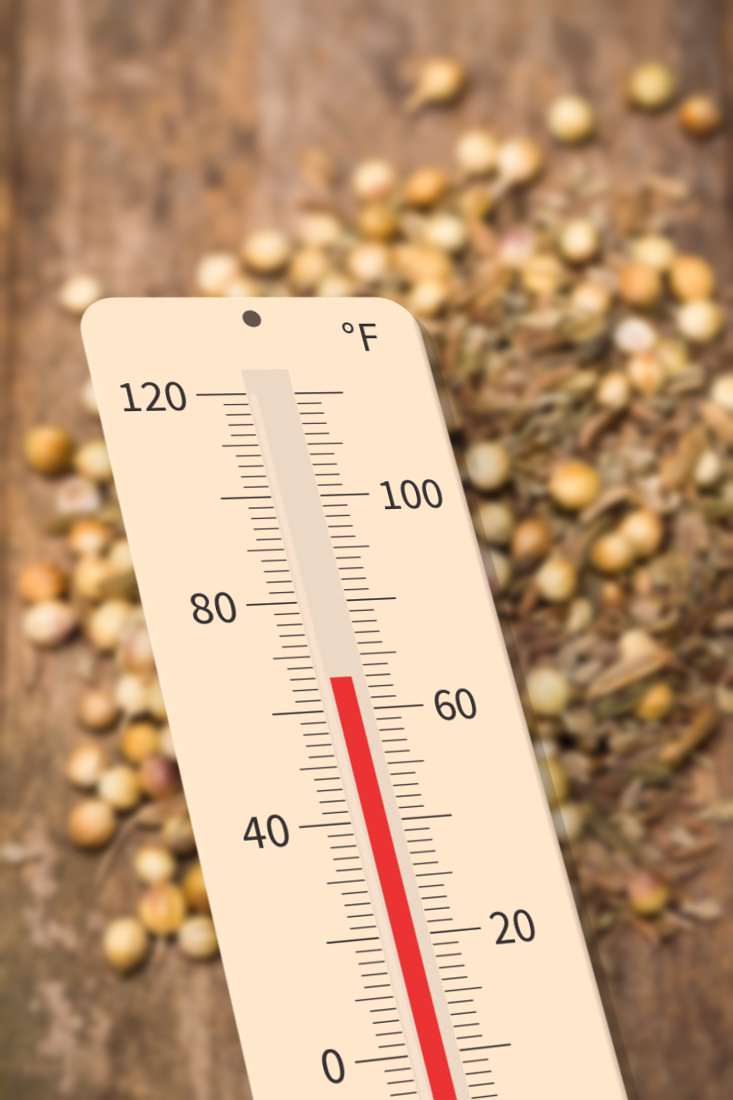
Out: 66°F
